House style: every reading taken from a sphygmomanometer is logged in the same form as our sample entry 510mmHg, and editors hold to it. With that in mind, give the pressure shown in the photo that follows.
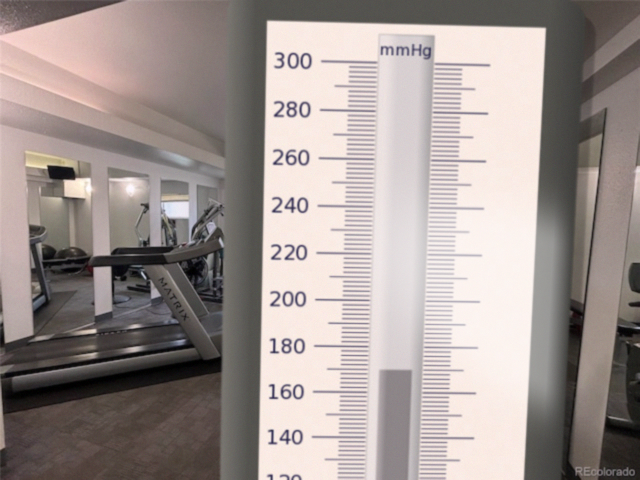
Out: 170mmHg
